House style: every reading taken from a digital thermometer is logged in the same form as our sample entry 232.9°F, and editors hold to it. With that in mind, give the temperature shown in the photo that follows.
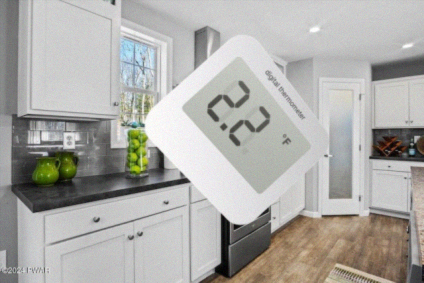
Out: 2.2°F
